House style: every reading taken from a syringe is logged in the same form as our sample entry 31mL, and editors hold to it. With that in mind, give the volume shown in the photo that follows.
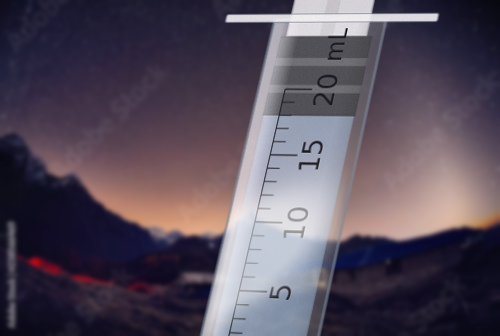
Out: 18mL
